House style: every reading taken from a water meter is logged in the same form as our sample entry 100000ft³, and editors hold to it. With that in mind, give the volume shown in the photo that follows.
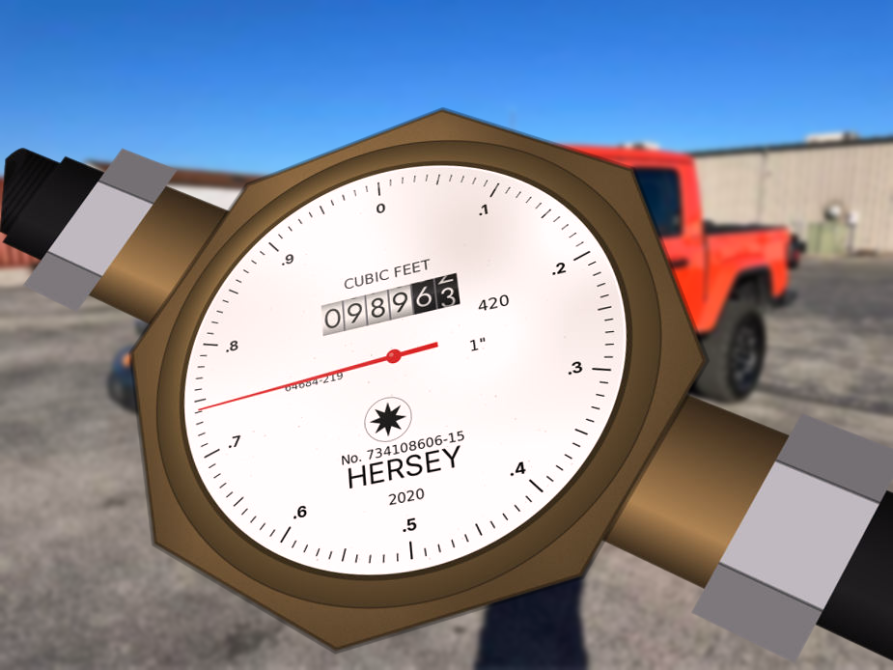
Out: 98962.74ft³
